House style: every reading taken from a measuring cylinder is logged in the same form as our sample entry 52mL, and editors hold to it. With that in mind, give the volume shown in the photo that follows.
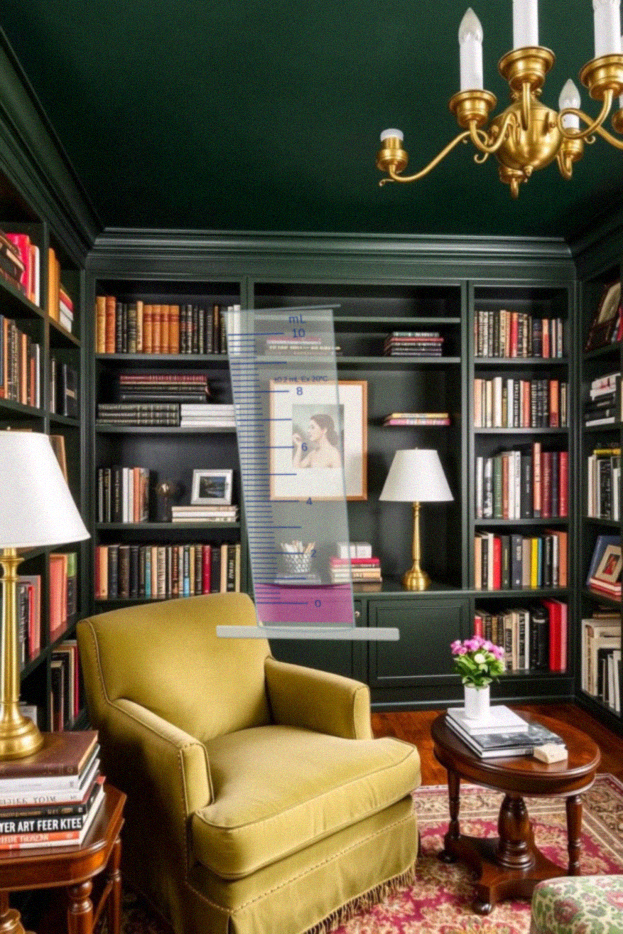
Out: 0.6mL
